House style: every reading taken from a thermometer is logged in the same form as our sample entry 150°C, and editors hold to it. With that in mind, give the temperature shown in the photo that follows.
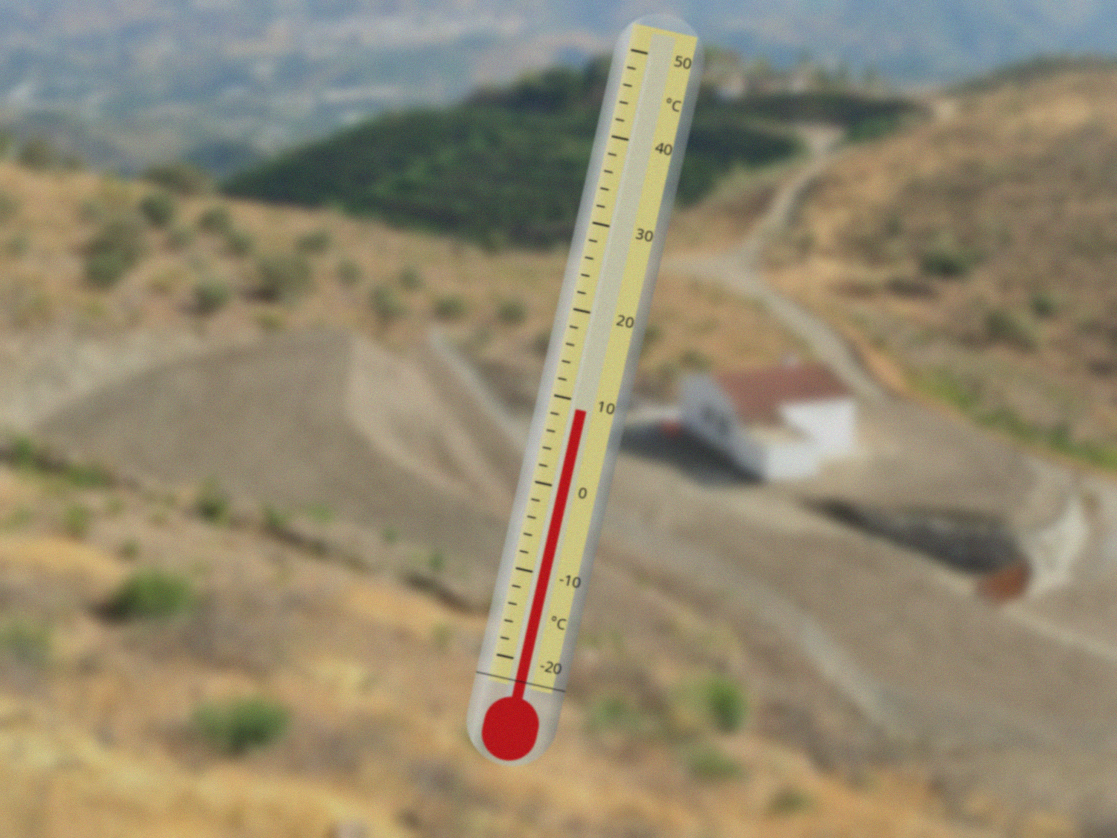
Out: 9°C
